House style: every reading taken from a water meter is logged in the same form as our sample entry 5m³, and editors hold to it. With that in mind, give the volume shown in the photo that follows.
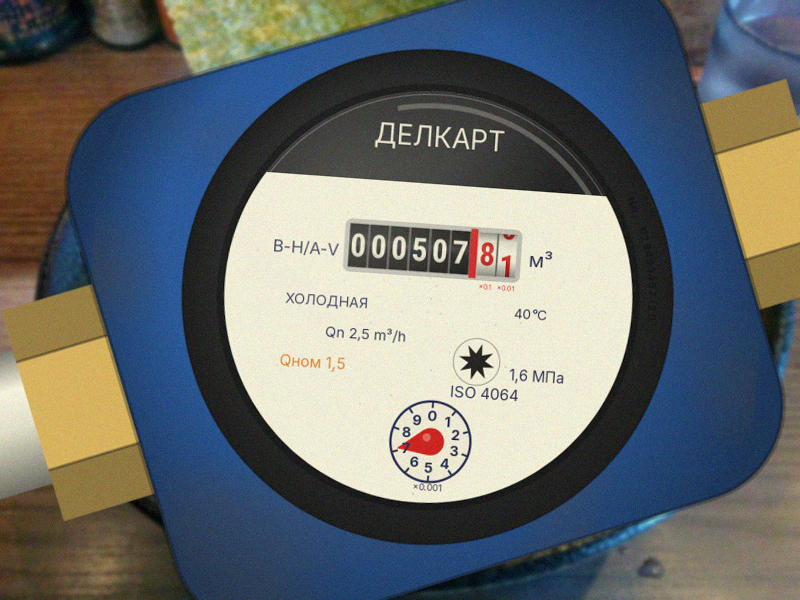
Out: 507.807m³
